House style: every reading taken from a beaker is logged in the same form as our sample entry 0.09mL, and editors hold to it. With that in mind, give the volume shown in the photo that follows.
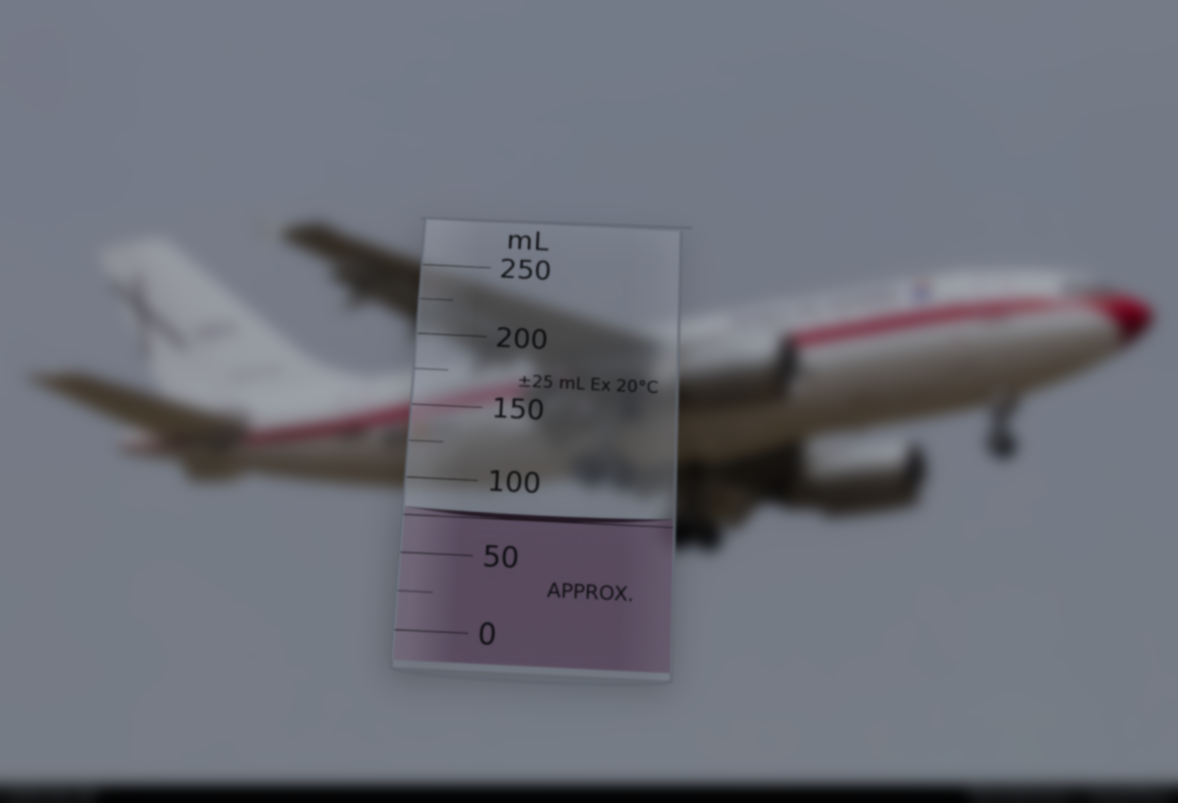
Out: 75mL
